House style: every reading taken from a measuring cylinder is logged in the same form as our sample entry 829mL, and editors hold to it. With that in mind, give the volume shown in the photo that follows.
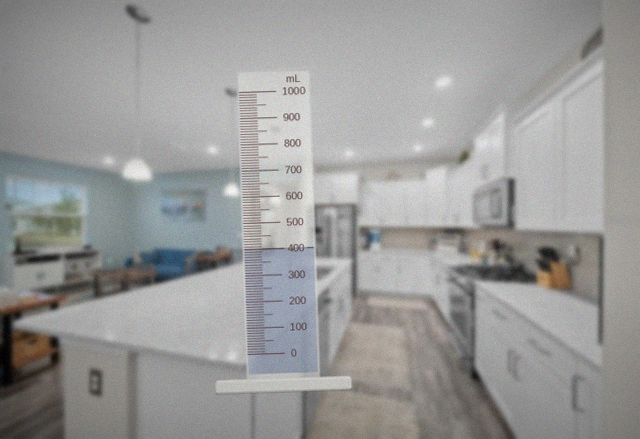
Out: 400mL
